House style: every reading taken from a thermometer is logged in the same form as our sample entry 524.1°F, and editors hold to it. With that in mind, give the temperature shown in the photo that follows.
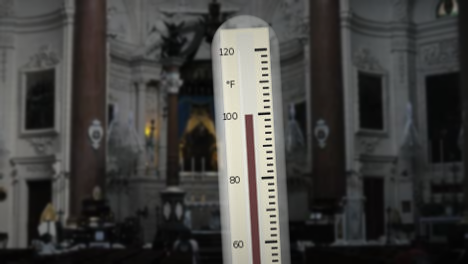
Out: 100°F
